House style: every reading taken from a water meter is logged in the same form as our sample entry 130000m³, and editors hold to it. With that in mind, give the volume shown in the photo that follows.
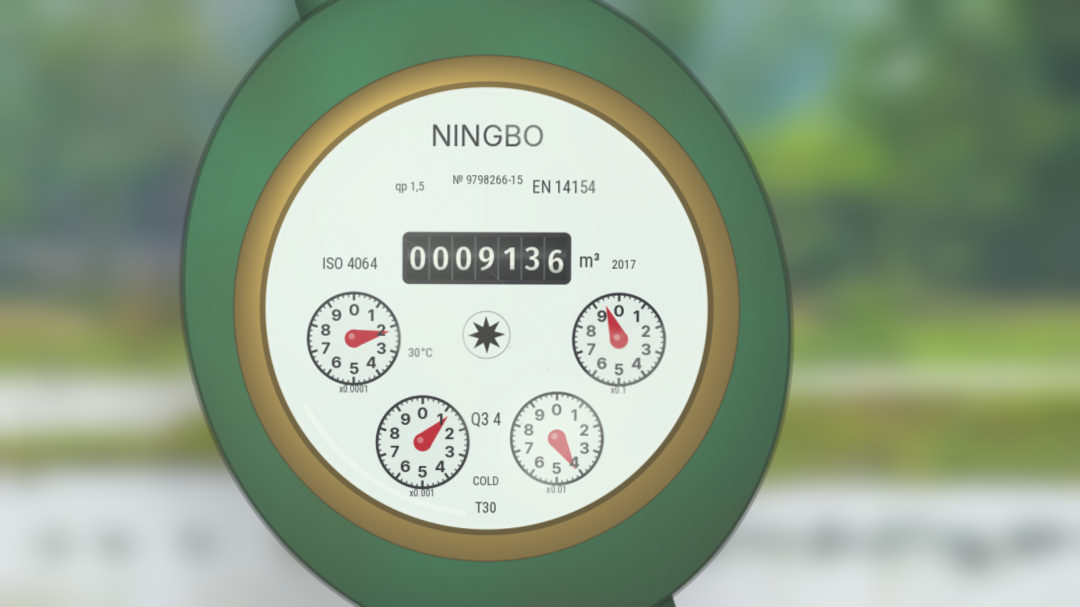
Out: 9135.9412m³
